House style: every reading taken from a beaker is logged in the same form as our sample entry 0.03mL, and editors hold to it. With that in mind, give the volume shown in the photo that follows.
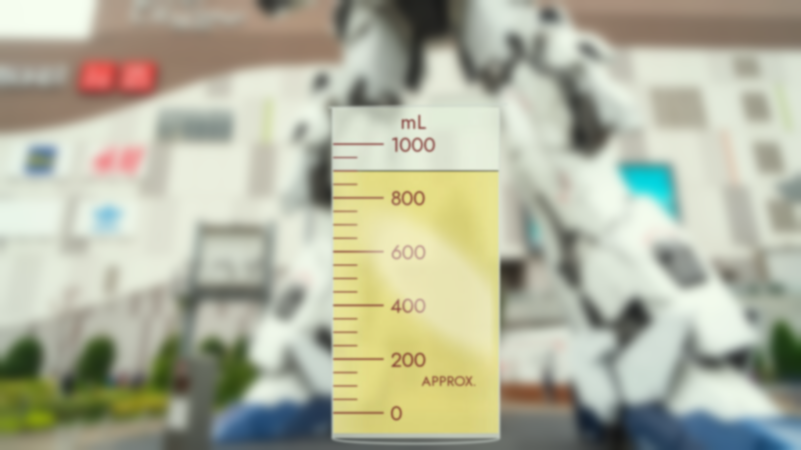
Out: 900mL
